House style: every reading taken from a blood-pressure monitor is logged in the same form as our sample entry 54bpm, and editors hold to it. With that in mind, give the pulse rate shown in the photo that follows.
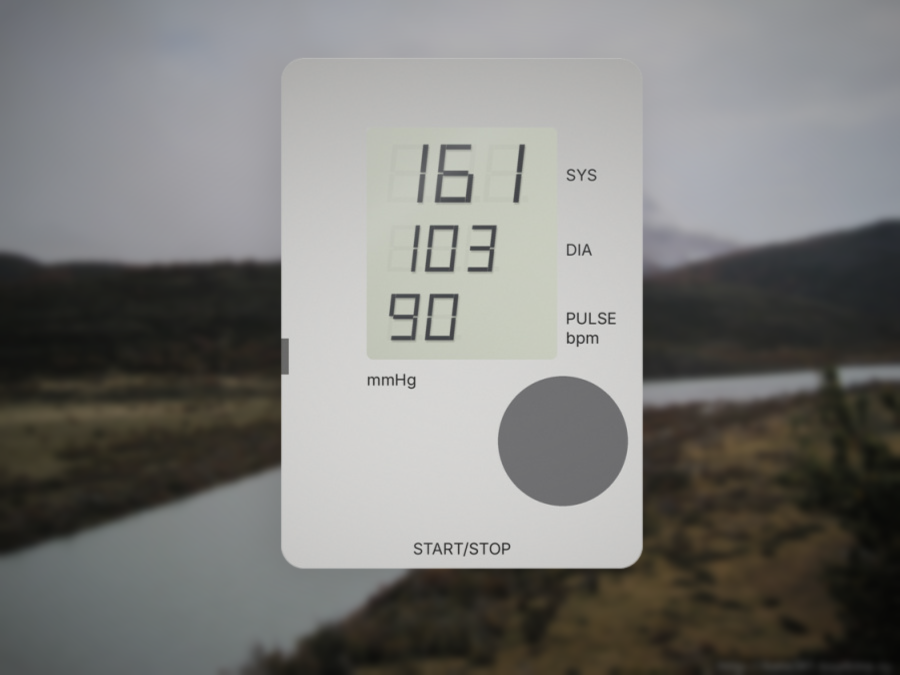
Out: 90bpm
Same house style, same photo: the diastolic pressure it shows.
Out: 103mmHg
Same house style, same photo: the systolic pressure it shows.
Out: 161mmHg
